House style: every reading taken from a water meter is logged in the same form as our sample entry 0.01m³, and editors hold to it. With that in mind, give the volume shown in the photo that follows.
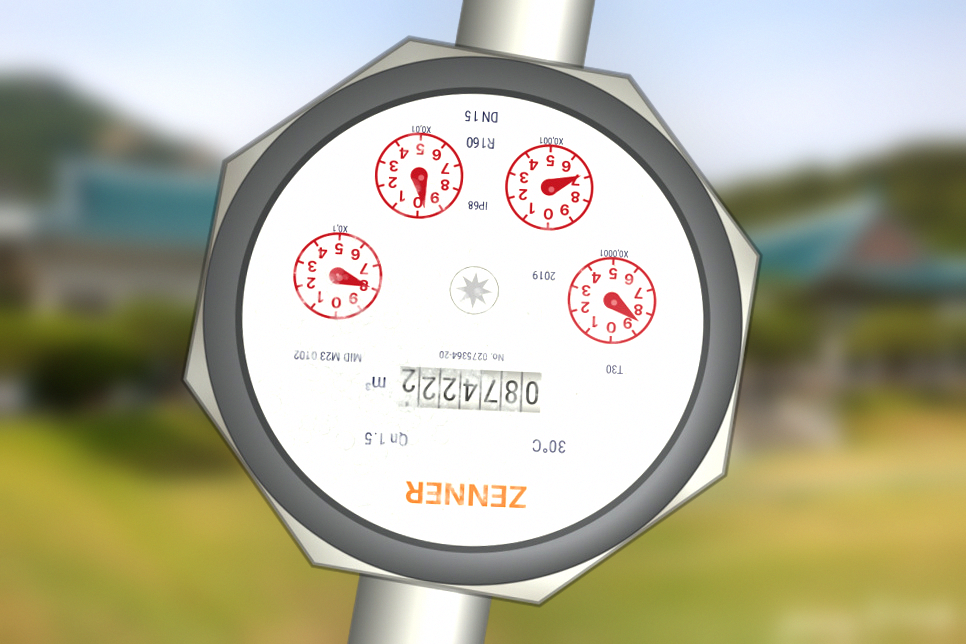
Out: 874221.7968m³
